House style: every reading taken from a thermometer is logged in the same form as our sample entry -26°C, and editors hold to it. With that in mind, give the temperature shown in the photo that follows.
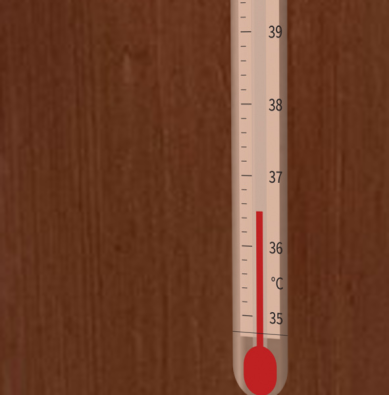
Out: 36.5°C
